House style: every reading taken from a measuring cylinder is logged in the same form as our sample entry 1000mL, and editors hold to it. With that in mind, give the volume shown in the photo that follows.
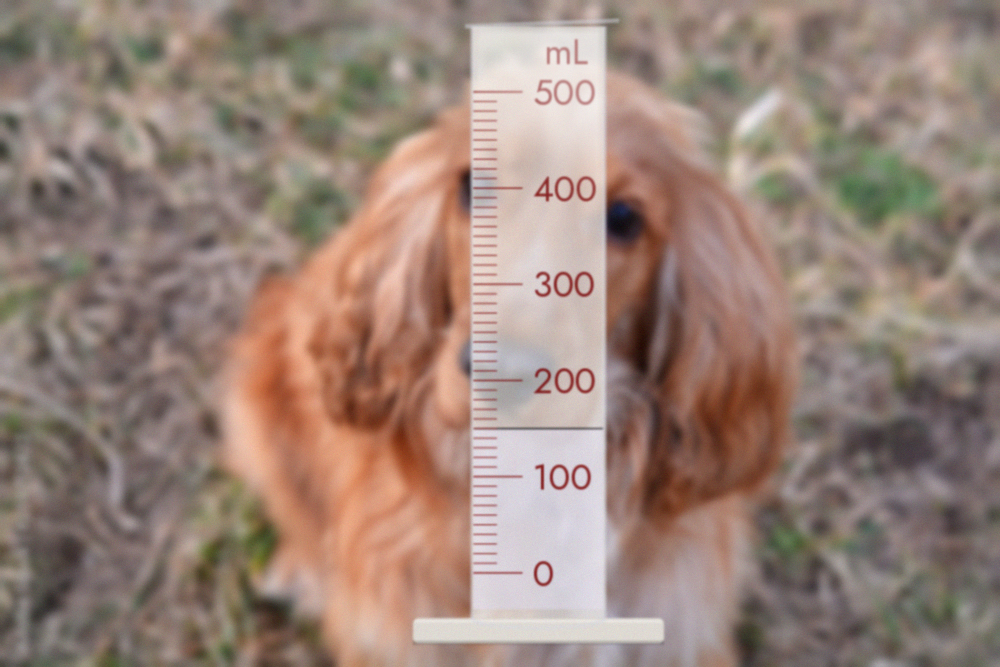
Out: 150mL
